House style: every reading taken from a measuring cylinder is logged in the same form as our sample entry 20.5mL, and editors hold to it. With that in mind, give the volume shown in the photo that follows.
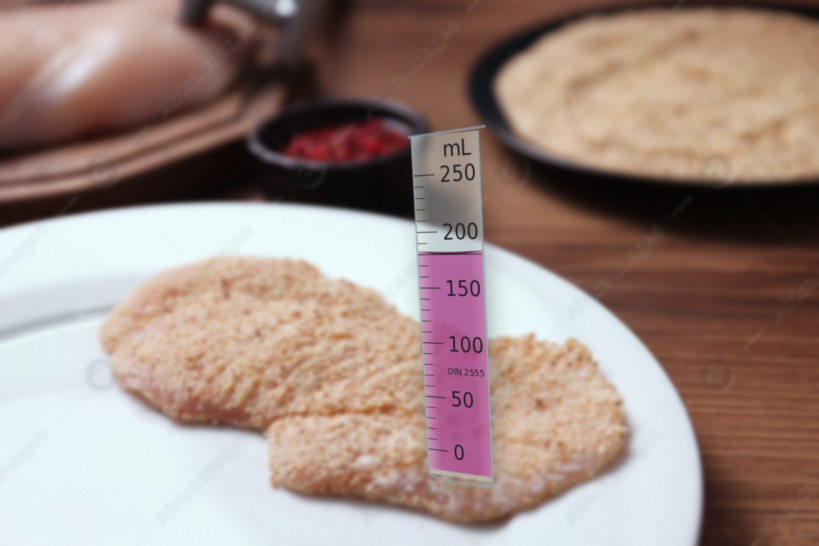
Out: 180mL
